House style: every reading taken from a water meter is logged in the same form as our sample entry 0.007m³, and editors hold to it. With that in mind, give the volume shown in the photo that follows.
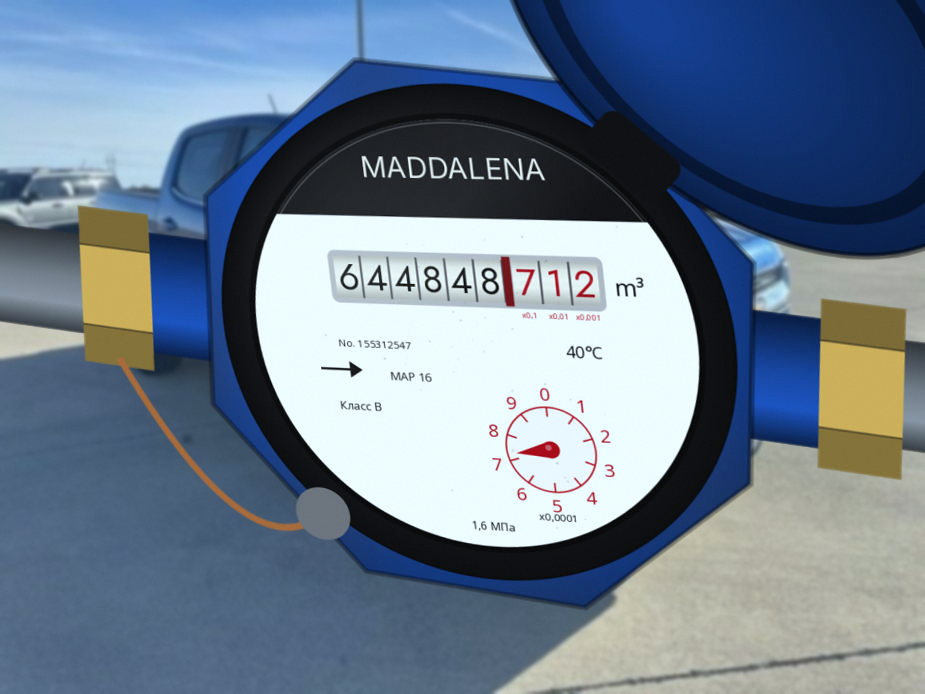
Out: 644848.7127m³
